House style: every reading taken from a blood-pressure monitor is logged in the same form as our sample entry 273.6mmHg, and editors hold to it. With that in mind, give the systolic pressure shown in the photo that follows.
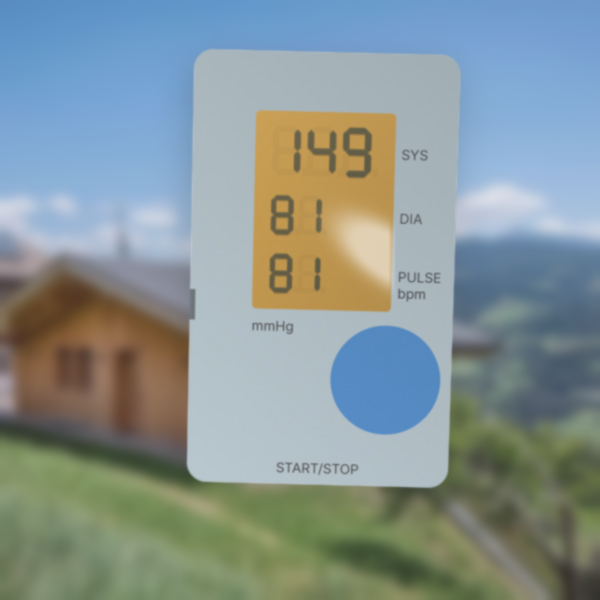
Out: 149mmHg
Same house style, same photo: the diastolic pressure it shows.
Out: 81mmHg
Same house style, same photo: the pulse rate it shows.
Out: 81bpm
